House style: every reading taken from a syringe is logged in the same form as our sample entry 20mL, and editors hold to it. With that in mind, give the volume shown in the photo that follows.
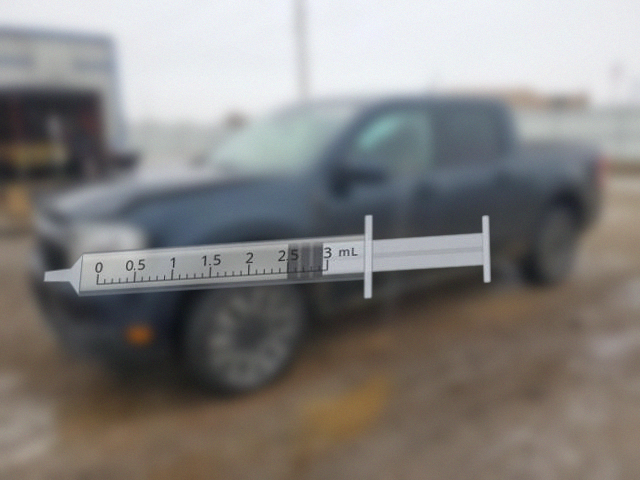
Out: 2.5mL
